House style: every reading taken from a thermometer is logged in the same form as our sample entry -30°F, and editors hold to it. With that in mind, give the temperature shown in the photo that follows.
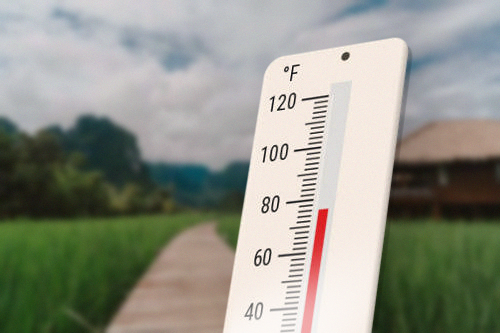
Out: 76°F
